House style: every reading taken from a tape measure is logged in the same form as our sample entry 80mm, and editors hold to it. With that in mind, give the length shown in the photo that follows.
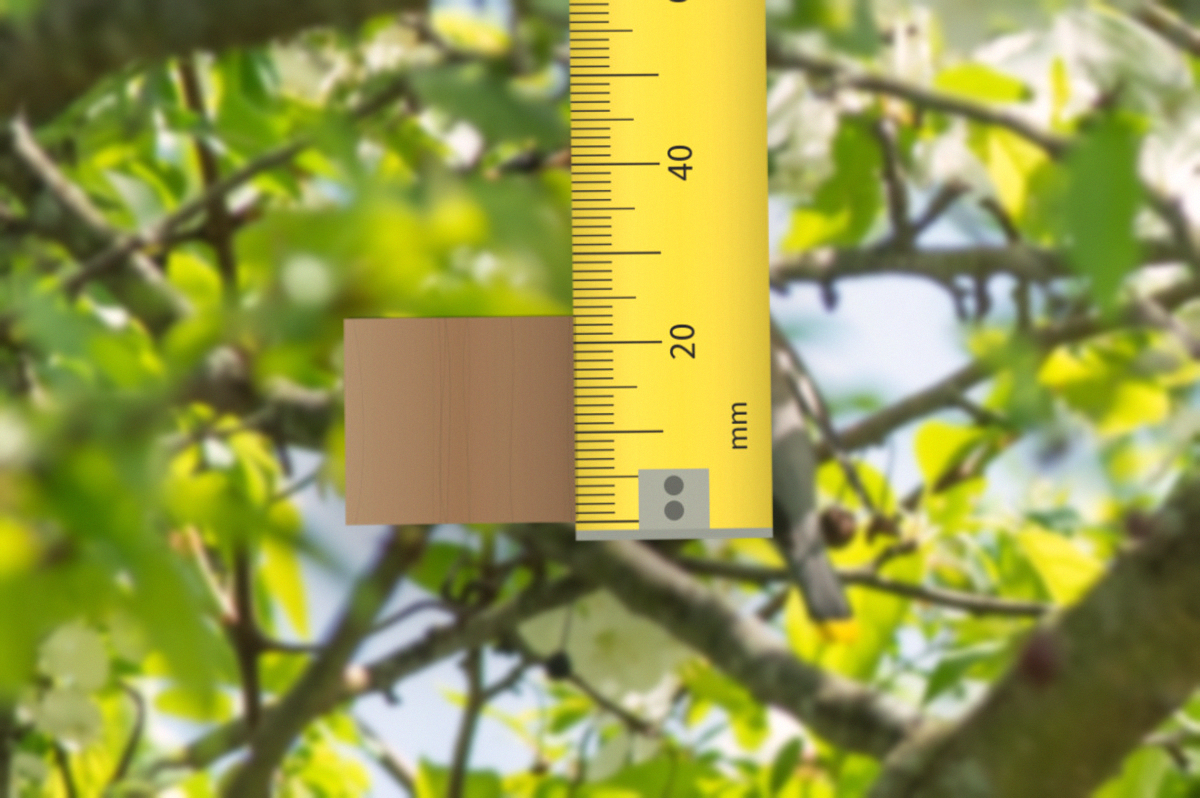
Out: 23mm
